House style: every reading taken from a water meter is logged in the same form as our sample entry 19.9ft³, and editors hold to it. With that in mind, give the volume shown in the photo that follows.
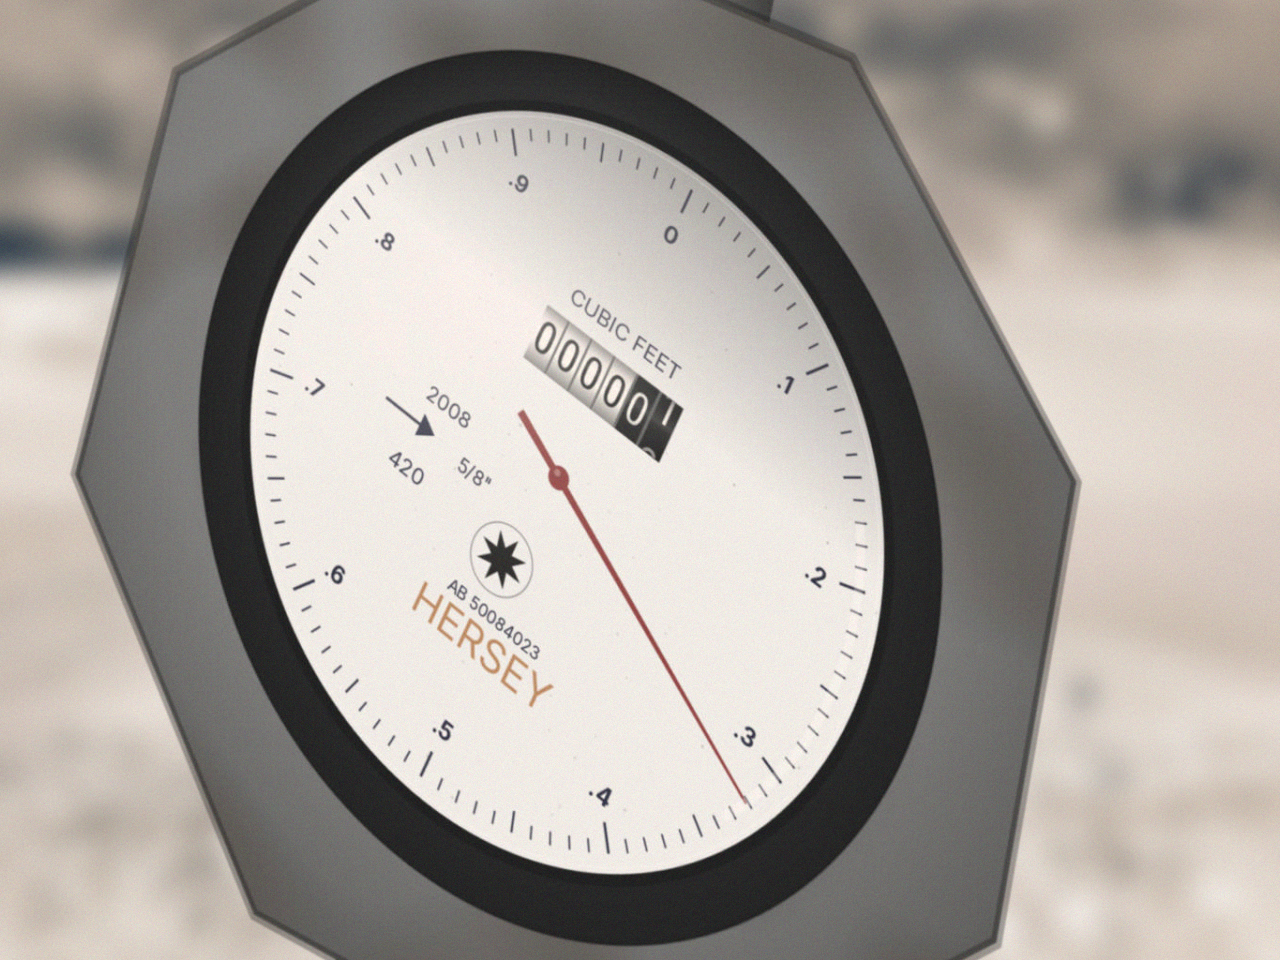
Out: 1.32ft³
